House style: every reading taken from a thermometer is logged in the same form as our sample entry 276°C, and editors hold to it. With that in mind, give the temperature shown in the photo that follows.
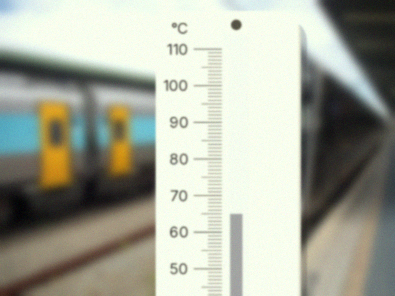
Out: 65°C
